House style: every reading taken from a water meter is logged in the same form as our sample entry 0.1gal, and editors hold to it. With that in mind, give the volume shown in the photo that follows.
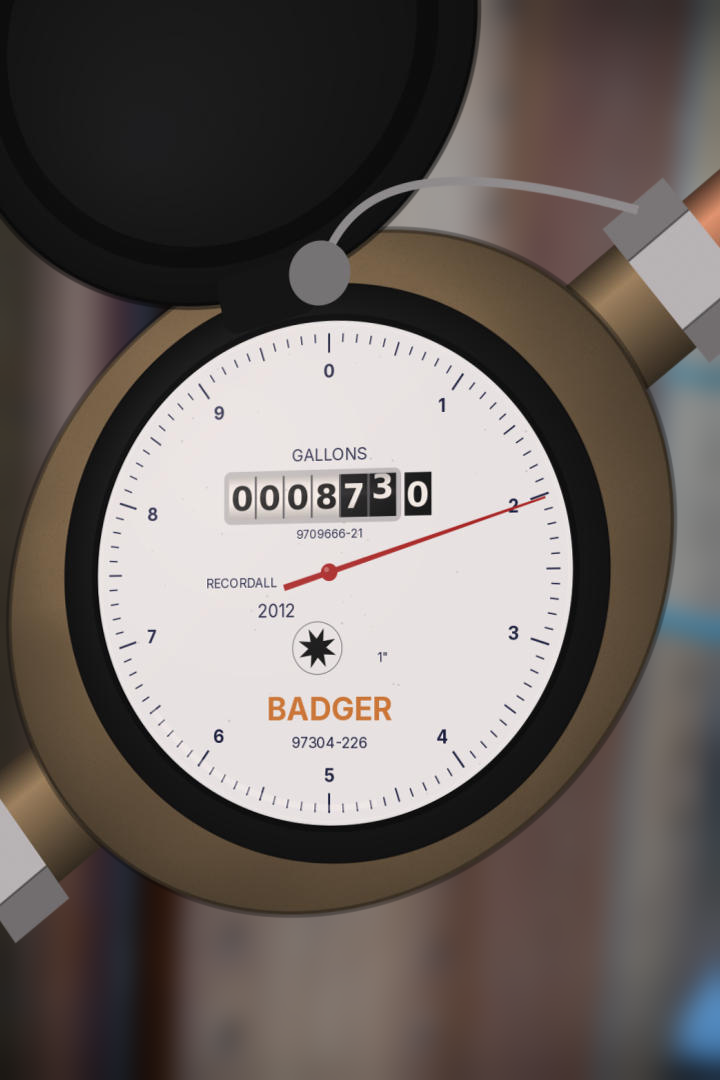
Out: 8732.0gal
